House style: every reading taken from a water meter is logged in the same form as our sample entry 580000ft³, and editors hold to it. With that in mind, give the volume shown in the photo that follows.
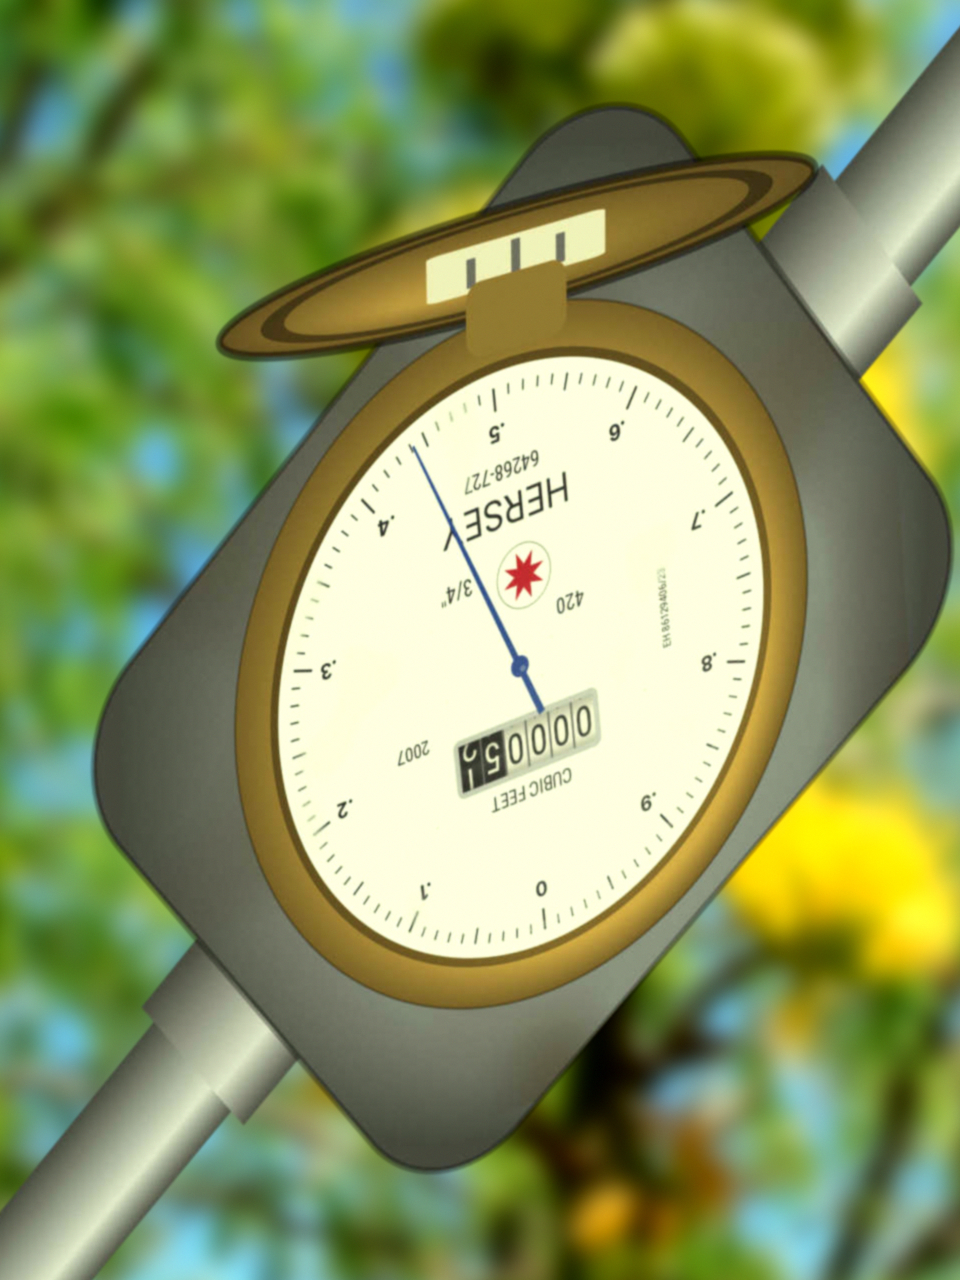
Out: 51.44ft³
